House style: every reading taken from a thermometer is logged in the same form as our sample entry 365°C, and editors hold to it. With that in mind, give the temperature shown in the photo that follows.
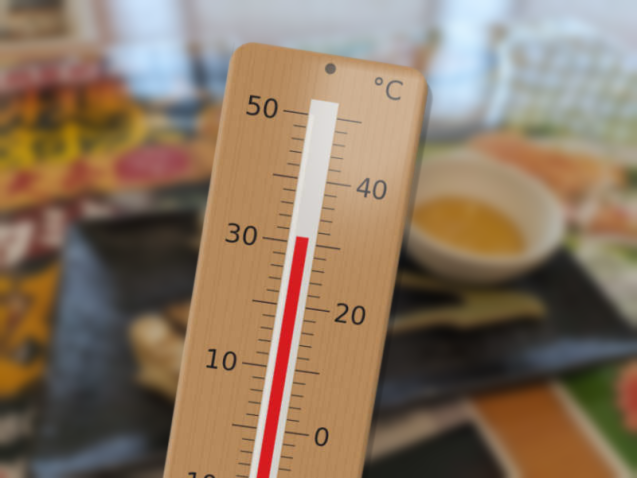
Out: 31°C
